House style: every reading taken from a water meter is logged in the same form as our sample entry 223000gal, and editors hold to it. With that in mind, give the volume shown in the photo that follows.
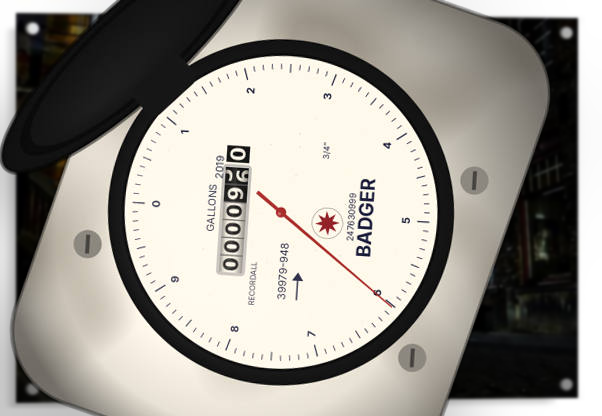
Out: 956.0gal
